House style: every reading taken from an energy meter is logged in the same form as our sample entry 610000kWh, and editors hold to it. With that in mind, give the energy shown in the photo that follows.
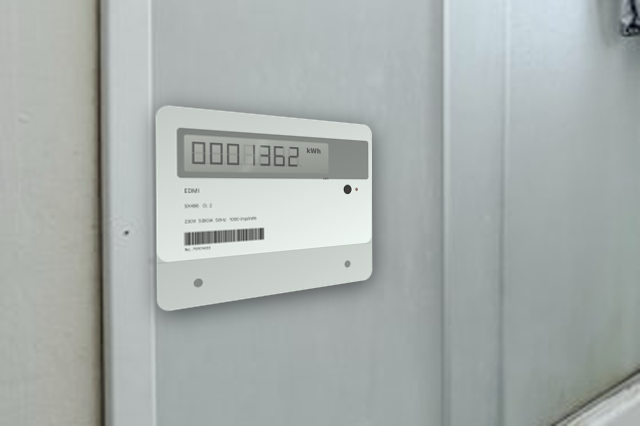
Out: 1362kWh
